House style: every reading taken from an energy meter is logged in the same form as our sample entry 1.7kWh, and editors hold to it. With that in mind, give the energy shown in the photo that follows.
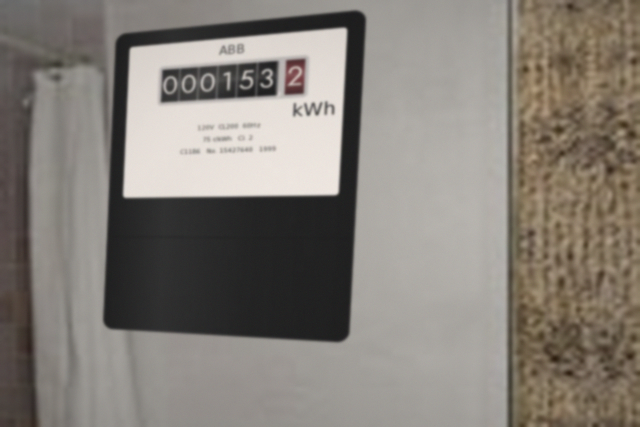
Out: 153.2kWh
